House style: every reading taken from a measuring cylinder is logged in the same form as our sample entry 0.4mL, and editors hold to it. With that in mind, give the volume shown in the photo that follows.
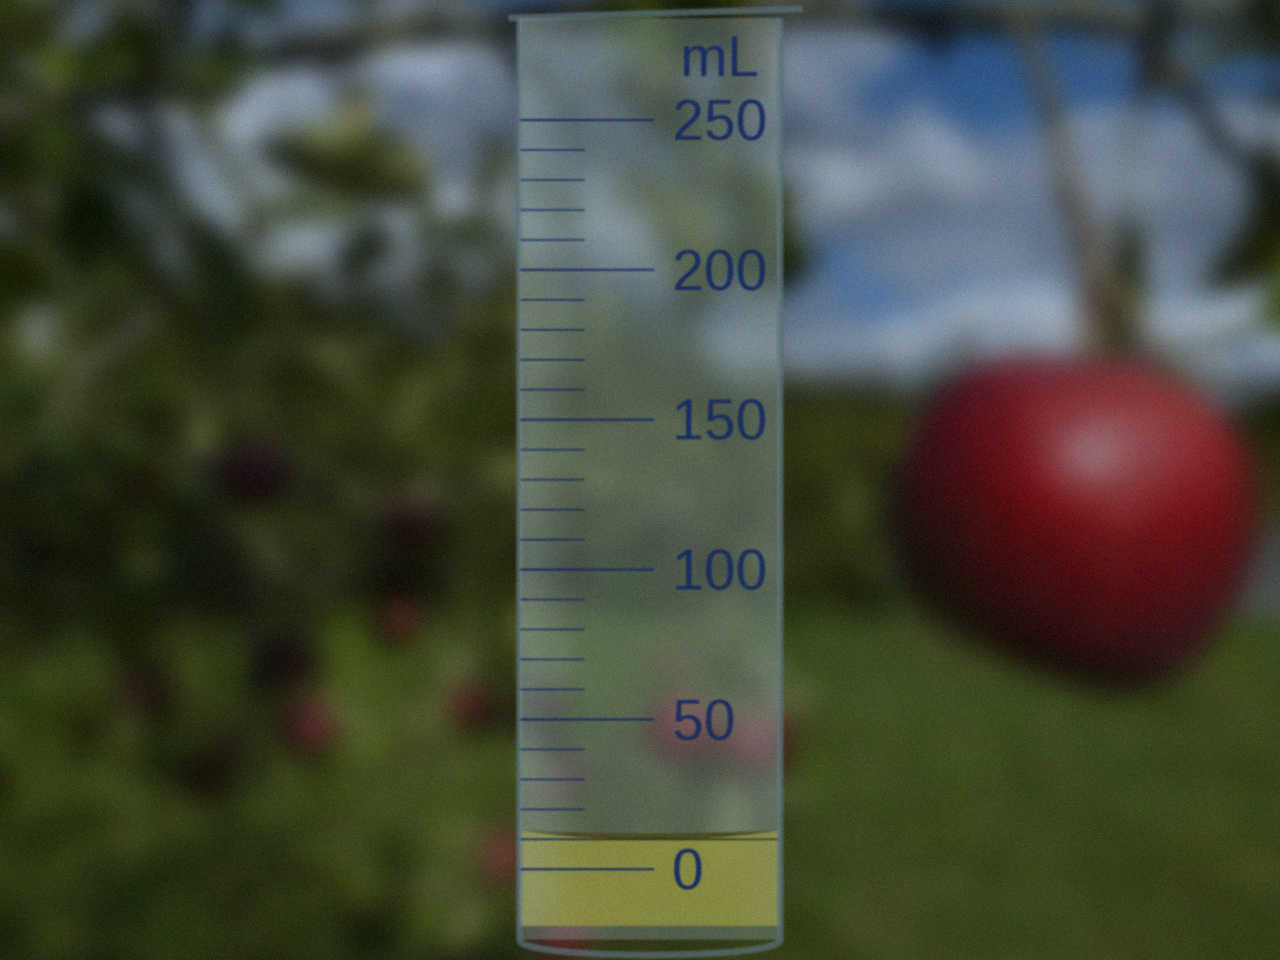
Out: 10mL
